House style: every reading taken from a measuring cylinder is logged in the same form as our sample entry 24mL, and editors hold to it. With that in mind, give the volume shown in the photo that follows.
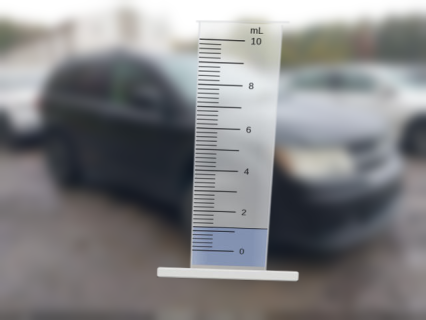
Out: 1.2mL
